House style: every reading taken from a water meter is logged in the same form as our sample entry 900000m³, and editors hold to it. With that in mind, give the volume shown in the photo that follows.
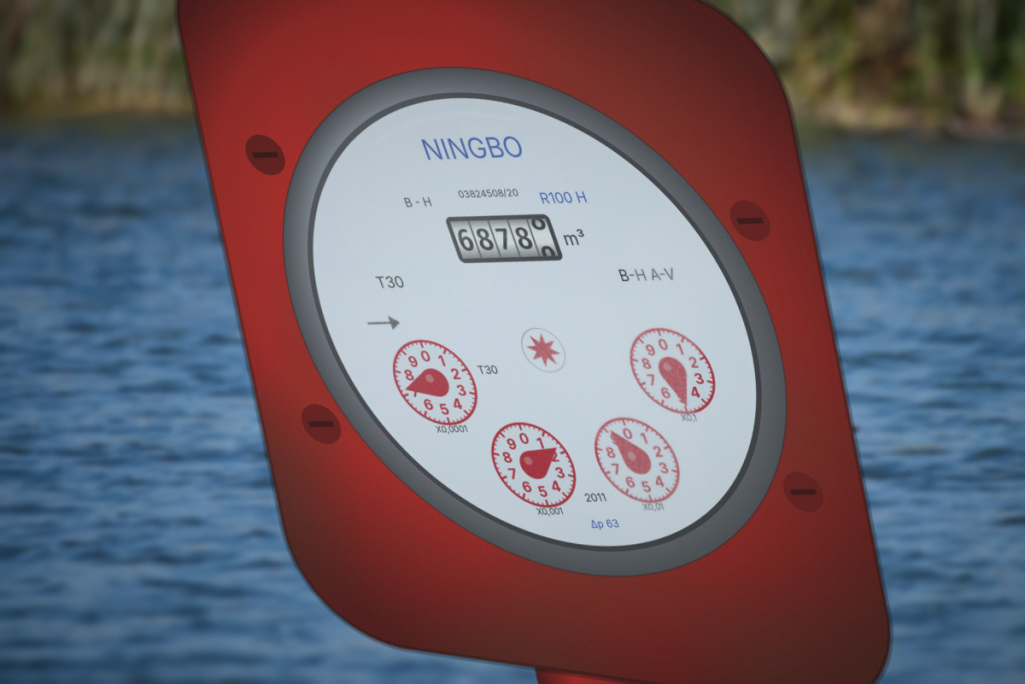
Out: 68788.4917m³
